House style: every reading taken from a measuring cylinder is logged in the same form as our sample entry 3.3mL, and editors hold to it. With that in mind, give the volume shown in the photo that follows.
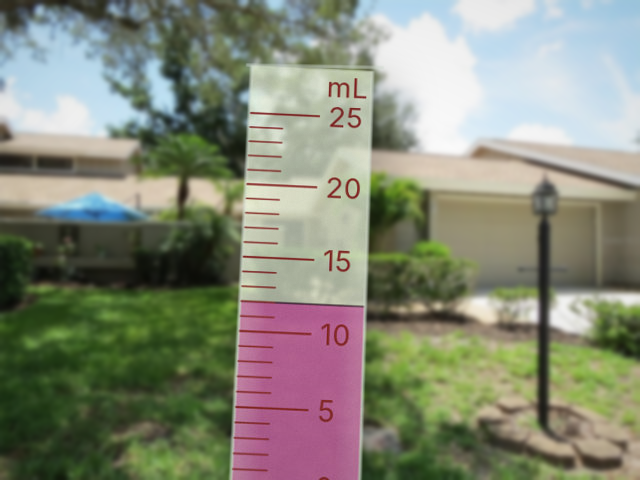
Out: 12mL
